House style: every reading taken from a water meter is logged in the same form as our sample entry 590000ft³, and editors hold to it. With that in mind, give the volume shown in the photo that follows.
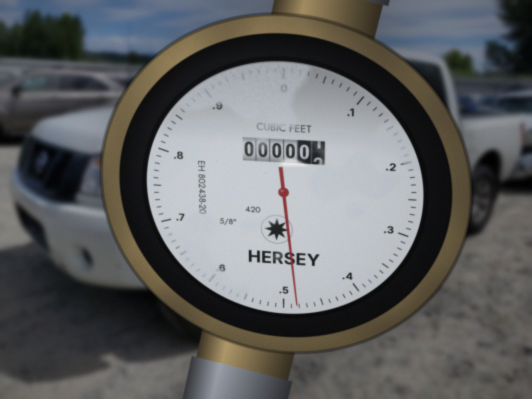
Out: 1.48ft³
